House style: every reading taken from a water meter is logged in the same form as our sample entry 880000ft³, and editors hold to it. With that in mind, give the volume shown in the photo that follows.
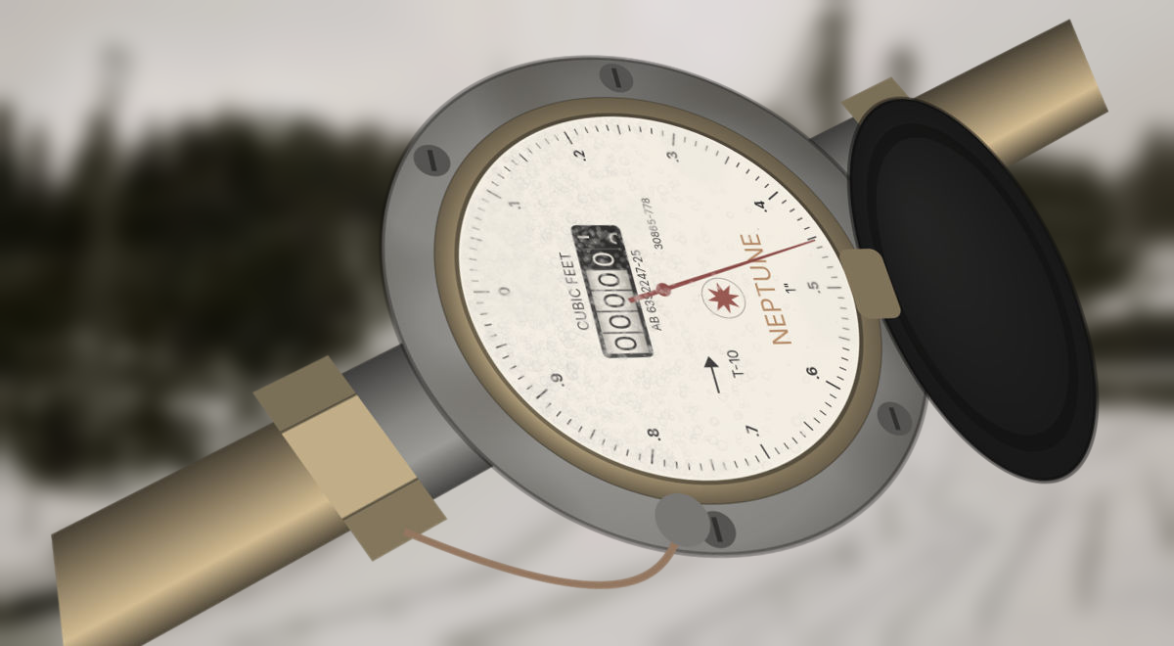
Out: 1.45ft³
